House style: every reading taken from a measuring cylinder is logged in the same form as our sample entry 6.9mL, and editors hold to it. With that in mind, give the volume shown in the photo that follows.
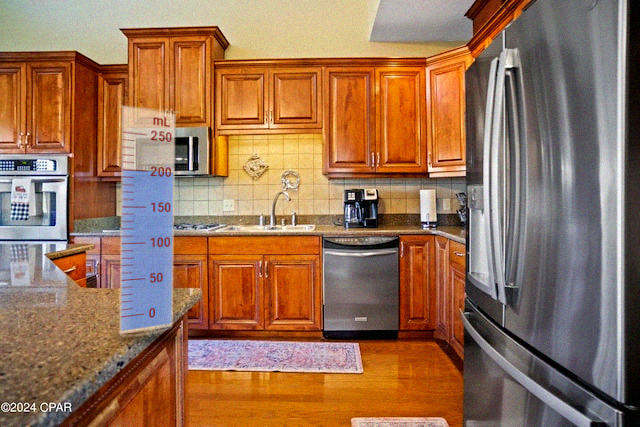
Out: 200mL
